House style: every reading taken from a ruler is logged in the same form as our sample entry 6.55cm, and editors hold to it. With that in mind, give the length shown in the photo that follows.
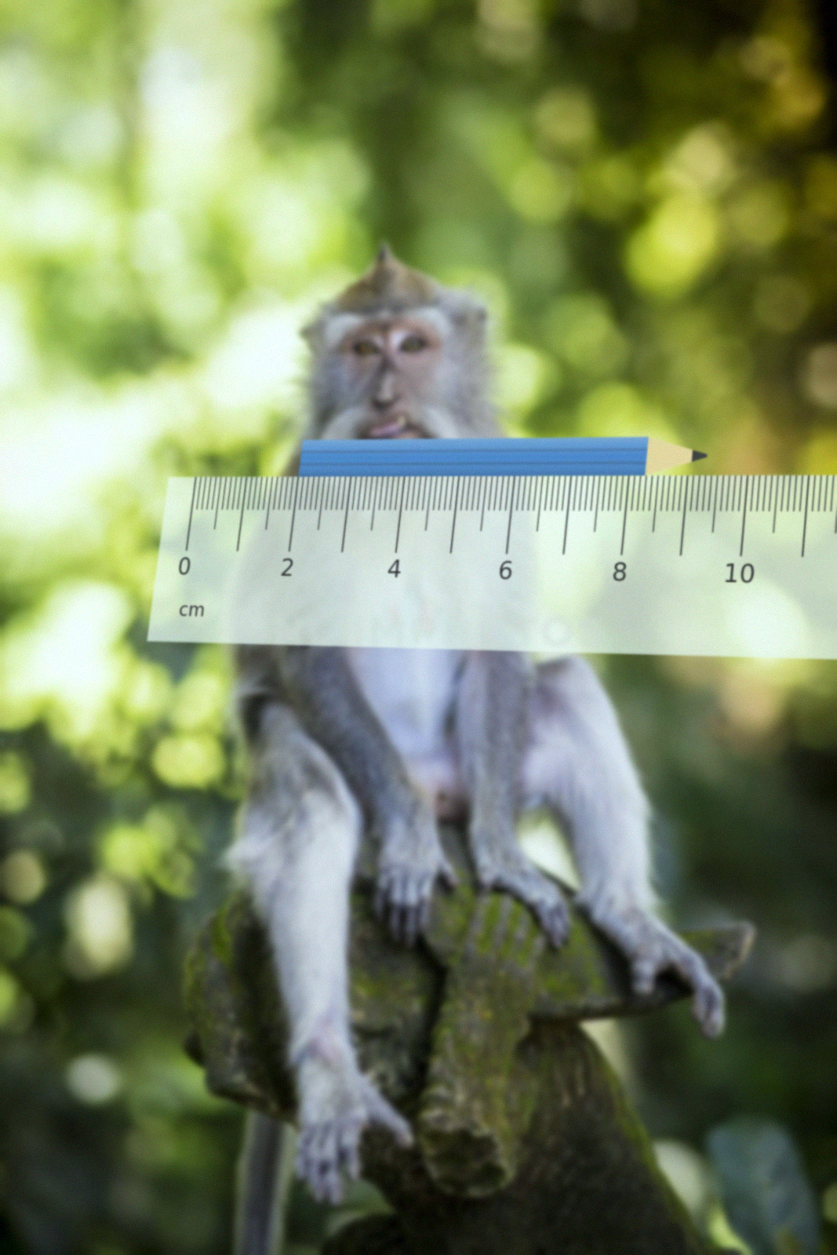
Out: 7.3cm
